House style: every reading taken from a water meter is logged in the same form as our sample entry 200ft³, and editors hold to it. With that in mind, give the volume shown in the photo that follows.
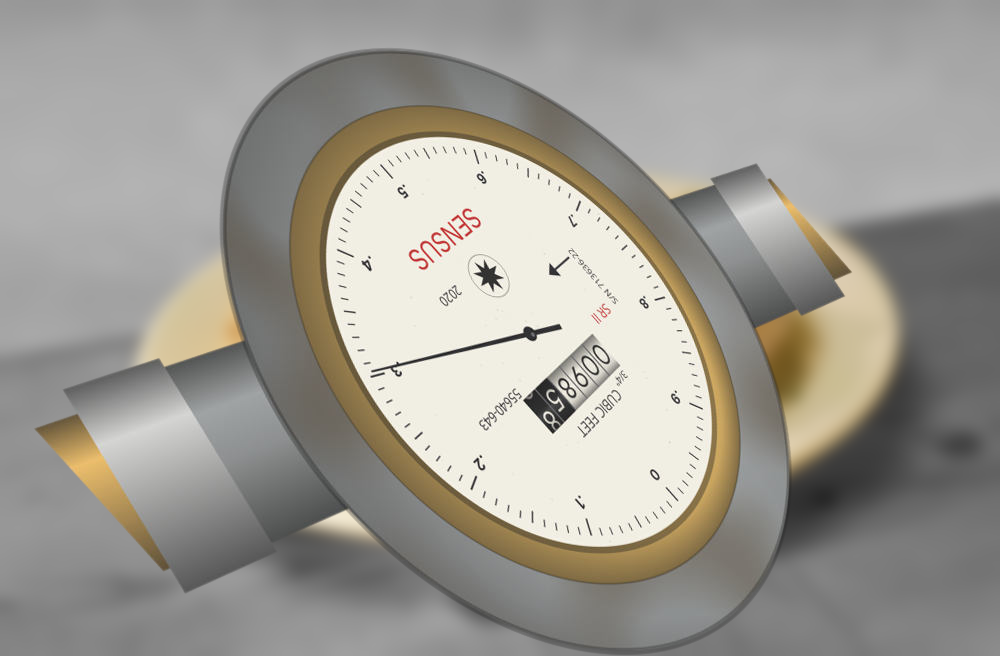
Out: 9858.30ft³
